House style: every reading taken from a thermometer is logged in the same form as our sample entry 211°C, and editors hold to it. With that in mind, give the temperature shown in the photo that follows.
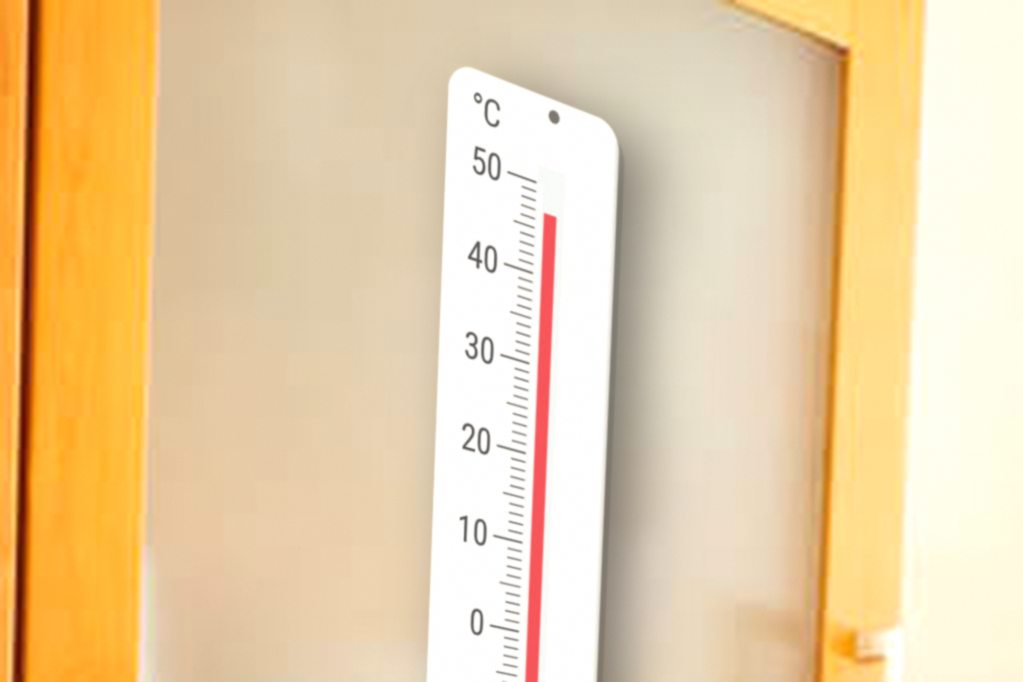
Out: 47°C
